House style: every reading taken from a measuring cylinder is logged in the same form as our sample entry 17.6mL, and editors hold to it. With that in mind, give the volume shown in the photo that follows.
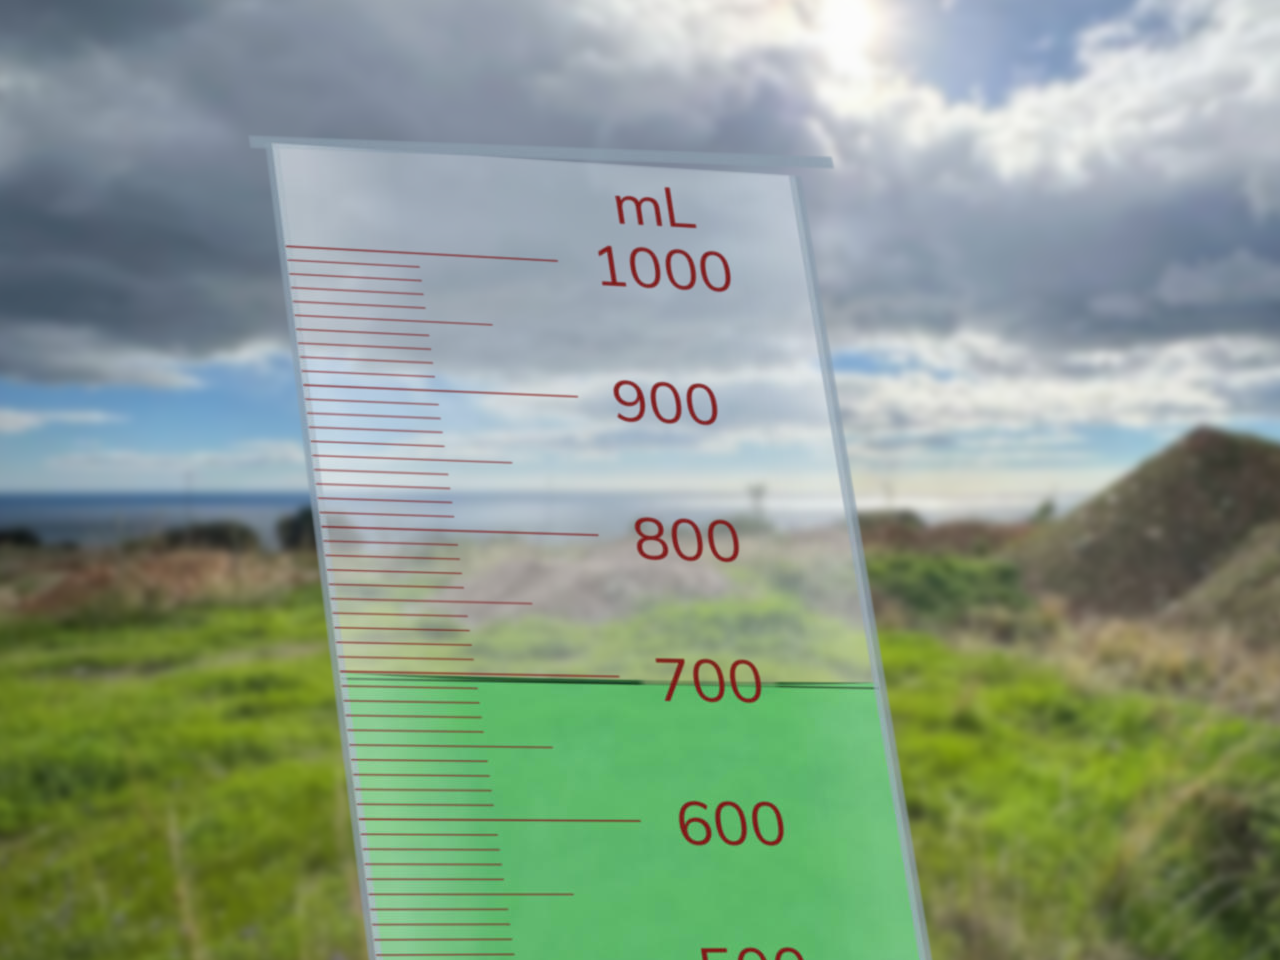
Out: 695mL
